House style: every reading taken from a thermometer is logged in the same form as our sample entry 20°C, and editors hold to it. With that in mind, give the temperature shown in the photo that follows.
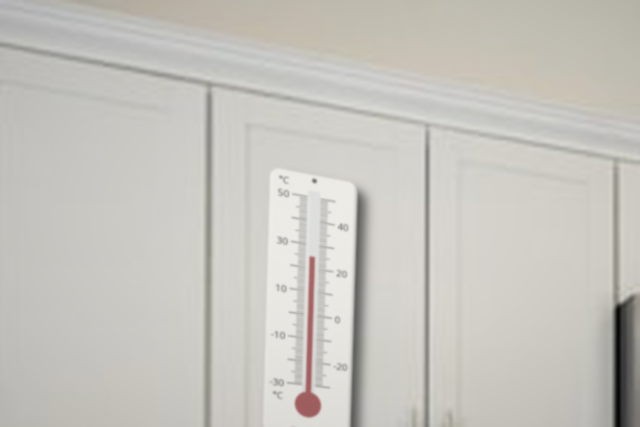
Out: 25°C
